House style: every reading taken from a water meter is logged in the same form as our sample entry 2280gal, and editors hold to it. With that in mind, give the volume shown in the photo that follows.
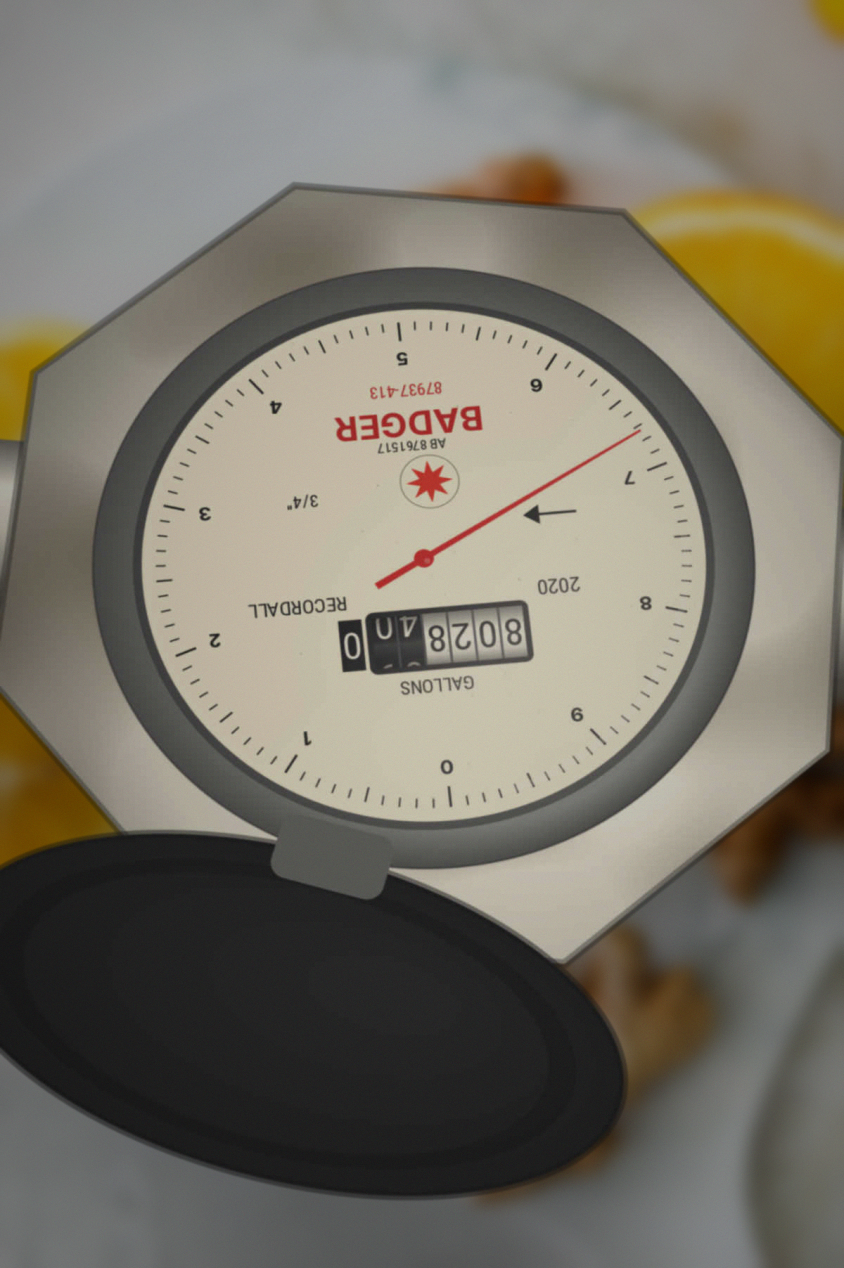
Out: 8028396.7gal
